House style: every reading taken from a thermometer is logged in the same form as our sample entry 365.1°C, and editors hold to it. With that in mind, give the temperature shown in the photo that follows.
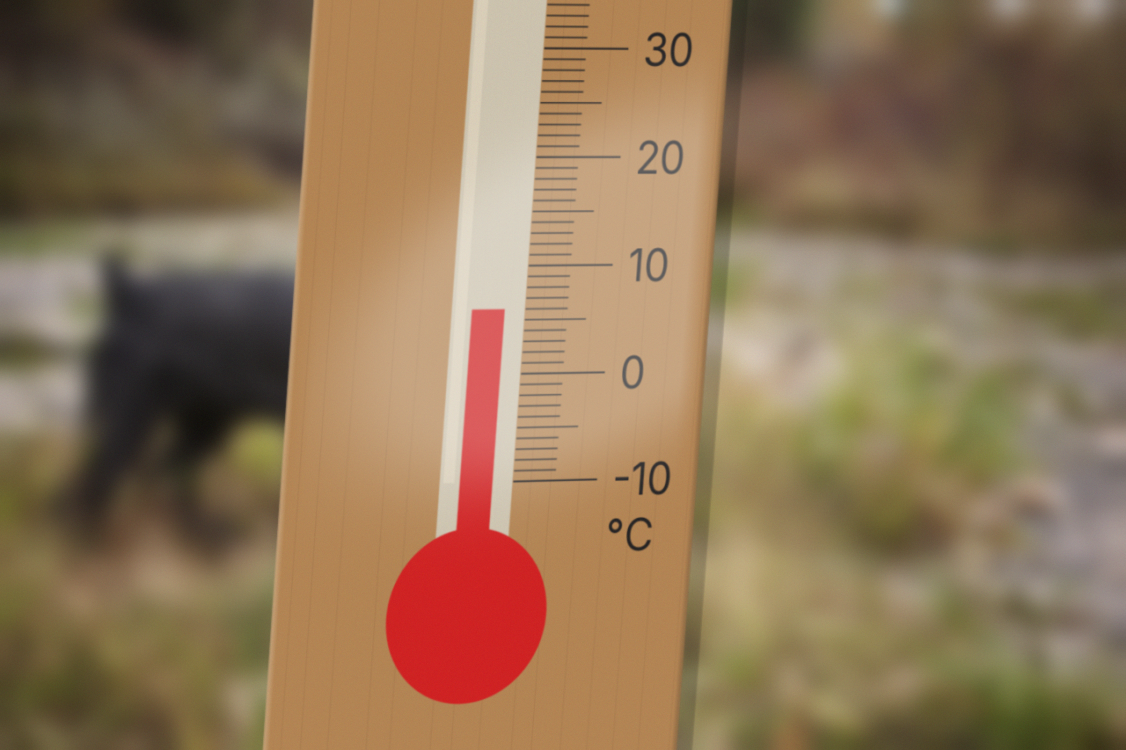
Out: 6°C
